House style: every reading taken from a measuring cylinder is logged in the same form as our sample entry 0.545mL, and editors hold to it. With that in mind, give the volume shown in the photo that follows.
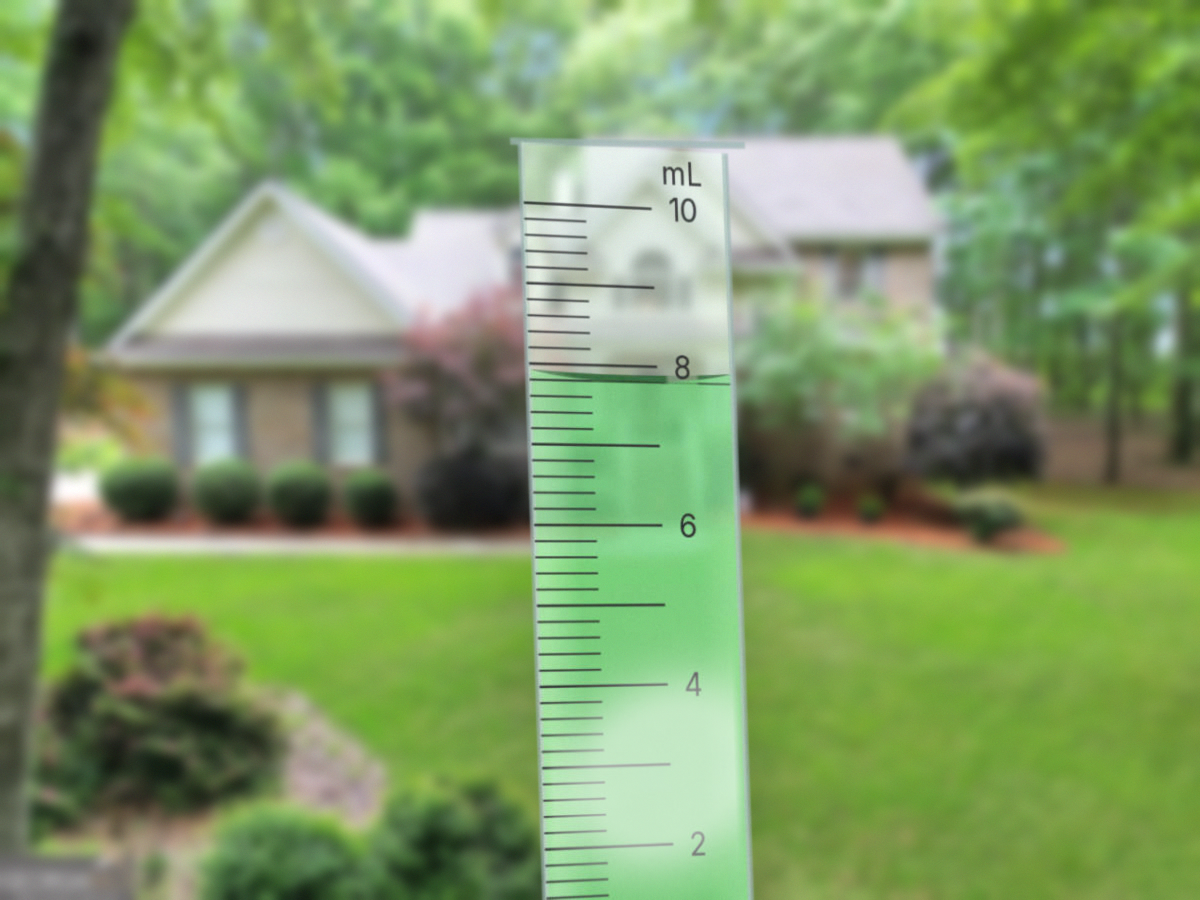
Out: 7.8mL
